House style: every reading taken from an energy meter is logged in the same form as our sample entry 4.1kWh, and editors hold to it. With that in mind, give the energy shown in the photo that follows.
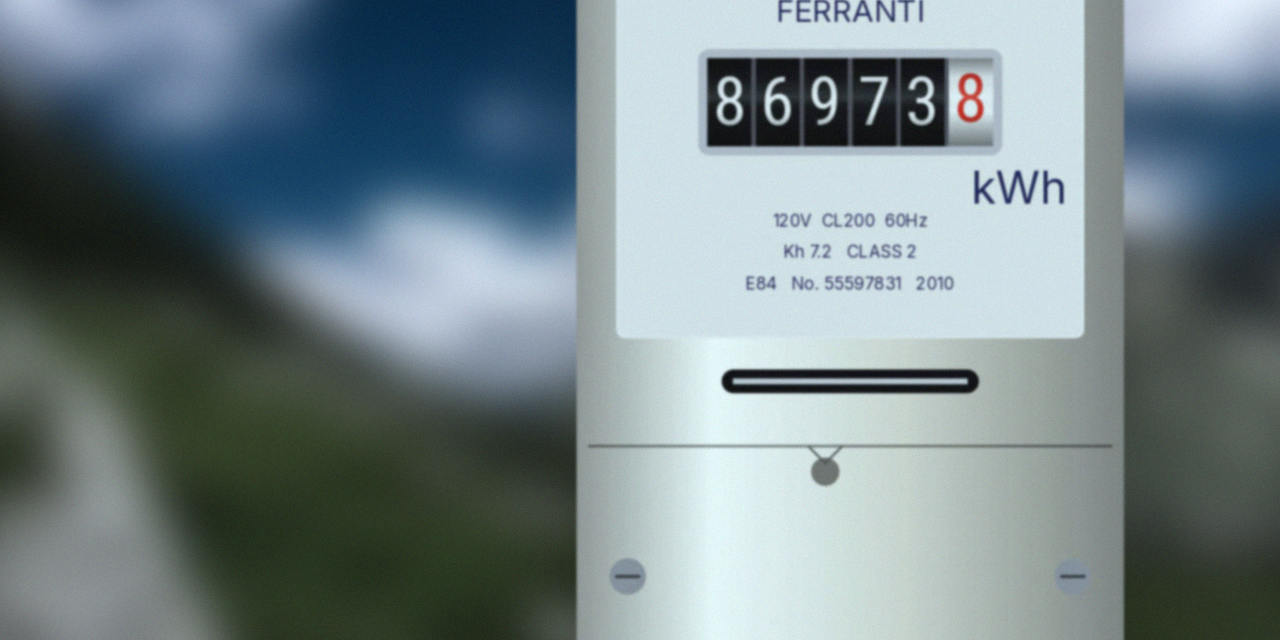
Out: 86973.8kWh
